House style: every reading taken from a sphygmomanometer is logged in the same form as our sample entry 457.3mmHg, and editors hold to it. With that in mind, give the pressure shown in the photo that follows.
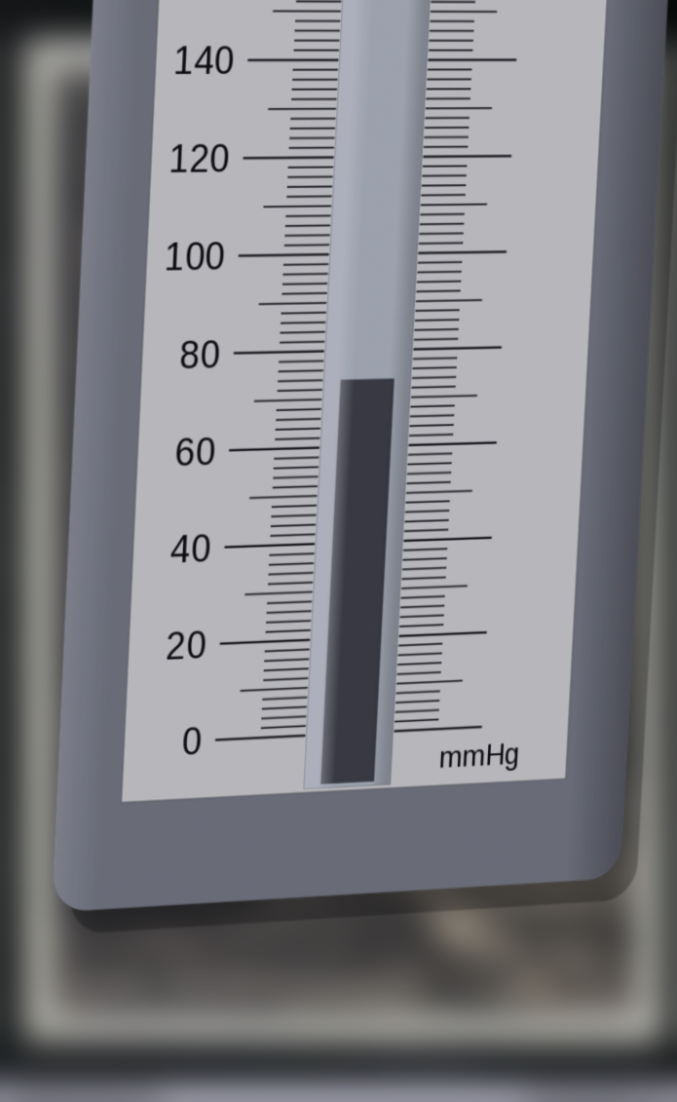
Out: 74mmHg
